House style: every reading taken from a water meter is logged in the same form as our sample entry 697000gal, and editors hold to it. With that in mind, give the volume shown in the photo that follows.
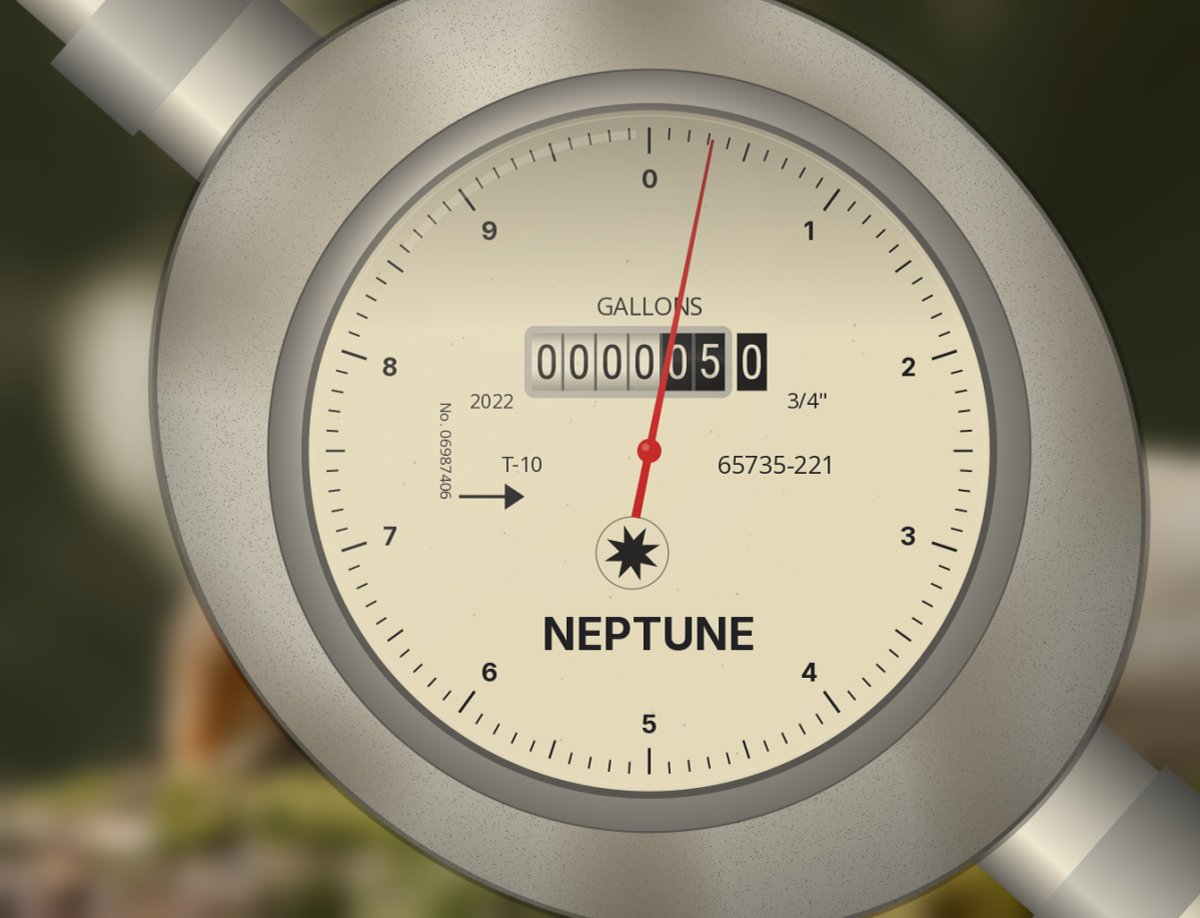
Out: 50.3gal
